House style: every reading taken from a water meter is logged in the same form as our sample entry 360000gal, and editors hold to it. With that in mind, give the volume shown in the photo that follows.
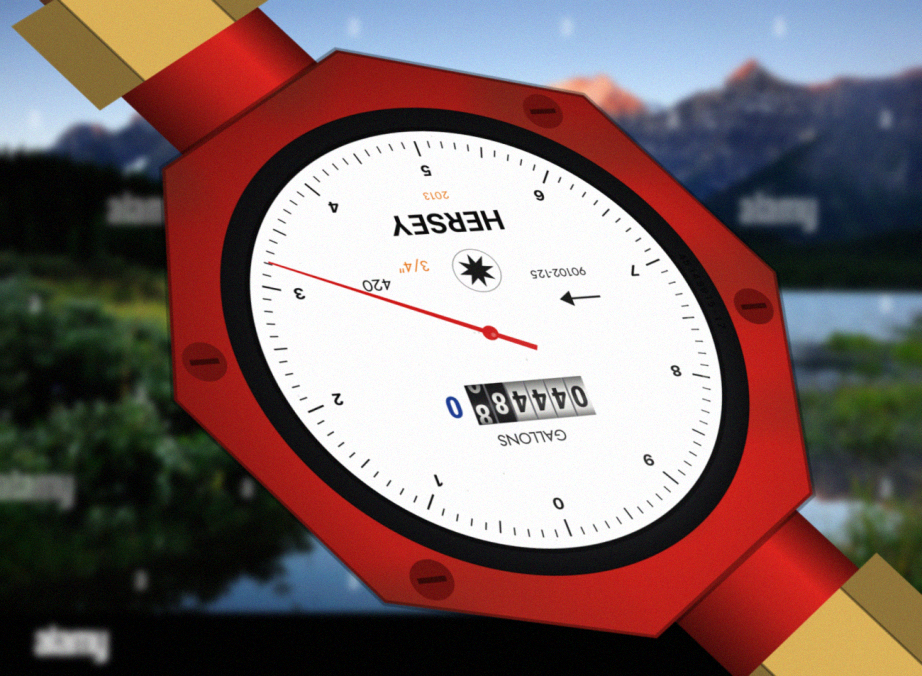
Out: 444883.2gal
